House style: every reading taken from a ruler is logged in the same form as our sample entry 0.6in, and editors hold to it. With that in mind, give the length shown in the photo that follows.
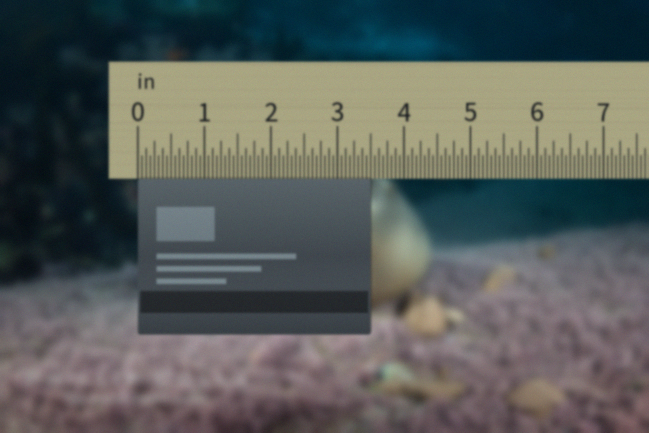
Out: 3.5in
